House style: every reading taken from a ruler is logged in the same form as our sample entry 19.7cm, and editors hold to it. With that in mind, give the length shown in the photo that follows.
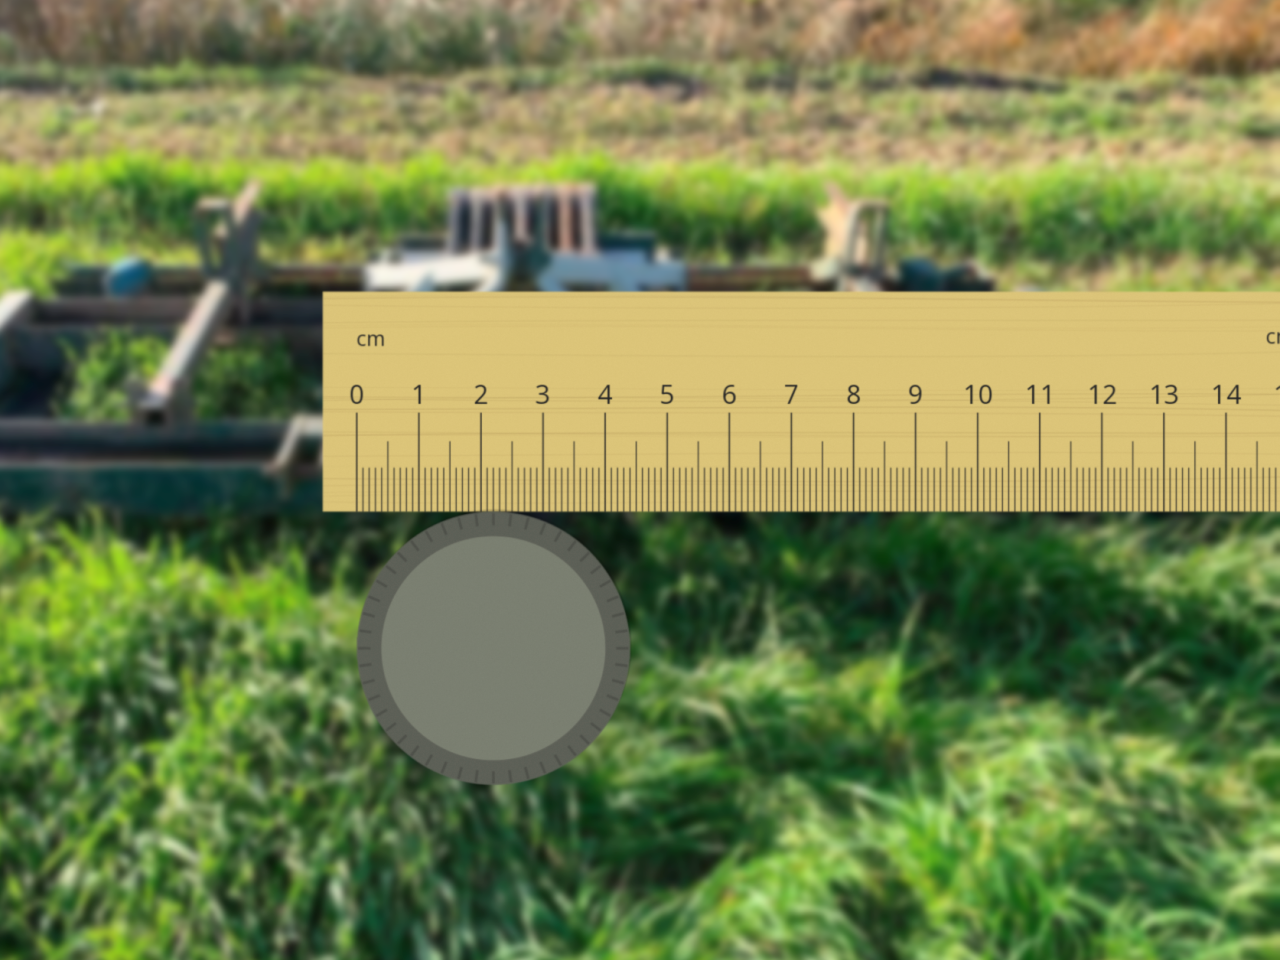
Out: 4.4cm
